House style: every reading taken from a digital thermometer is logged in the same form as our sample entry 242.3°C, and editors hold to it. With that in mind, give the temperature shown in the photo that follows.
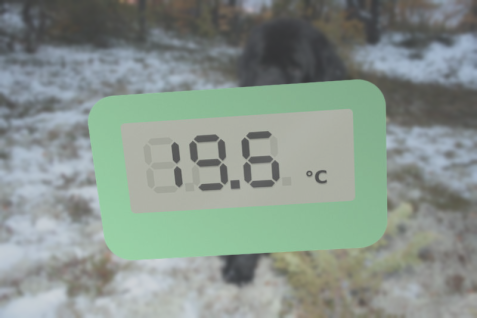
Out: 19.6°C
